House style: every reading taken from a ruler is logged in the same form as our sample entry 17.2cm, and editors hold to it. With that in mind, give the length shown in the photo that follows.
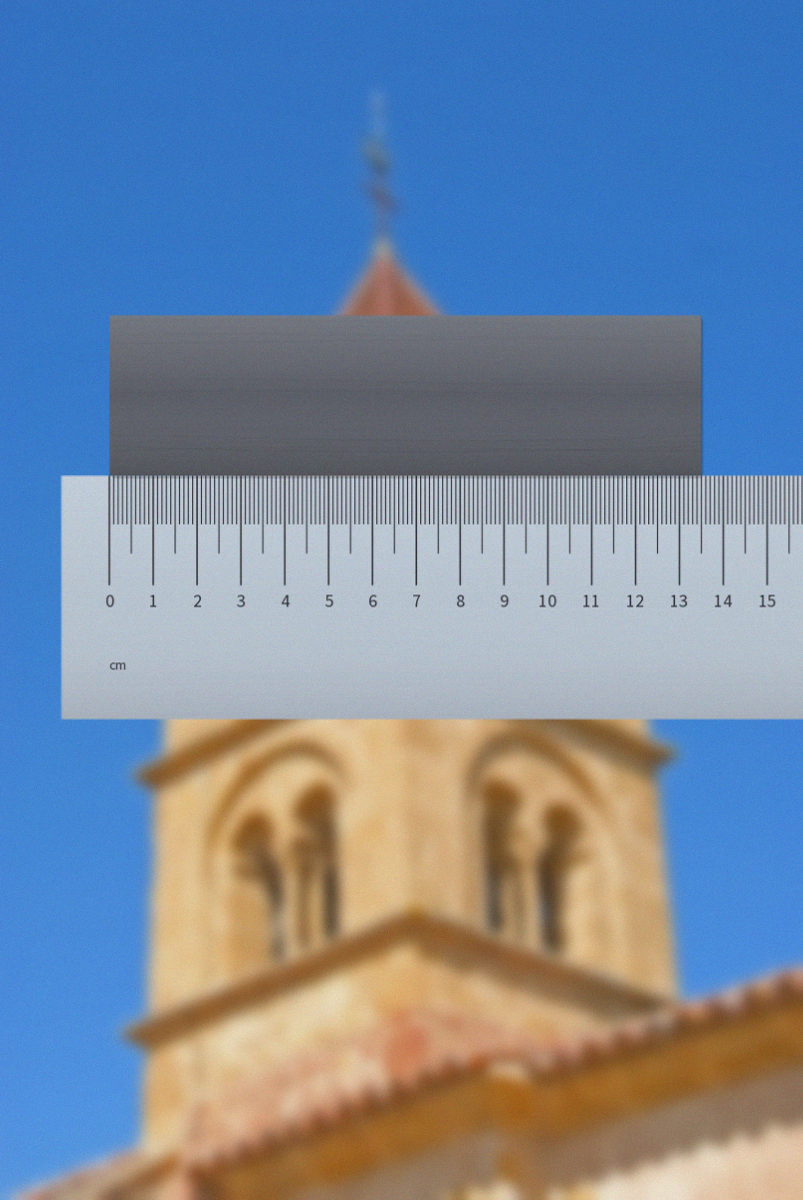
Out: 13.5cm
